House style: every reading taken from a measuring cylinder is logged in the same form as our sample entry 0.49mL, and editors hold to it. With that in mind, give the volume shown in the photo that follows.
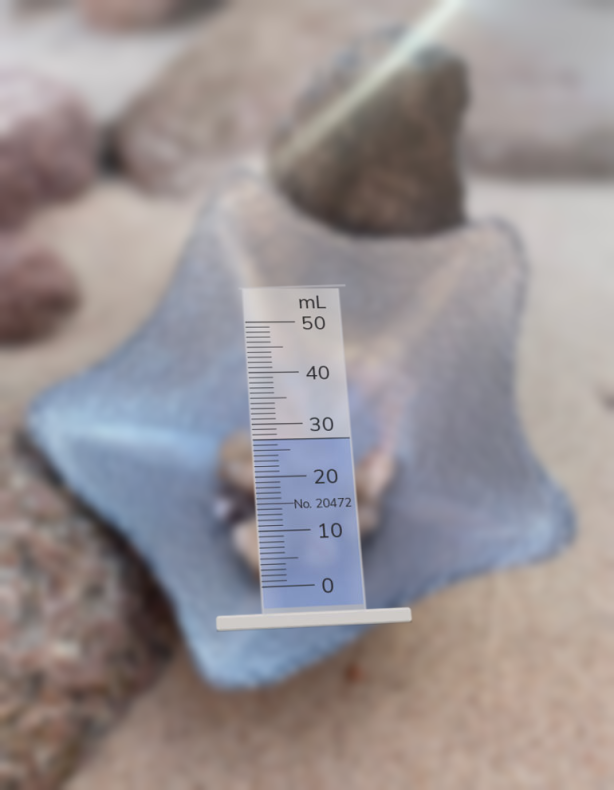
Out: 27mL
